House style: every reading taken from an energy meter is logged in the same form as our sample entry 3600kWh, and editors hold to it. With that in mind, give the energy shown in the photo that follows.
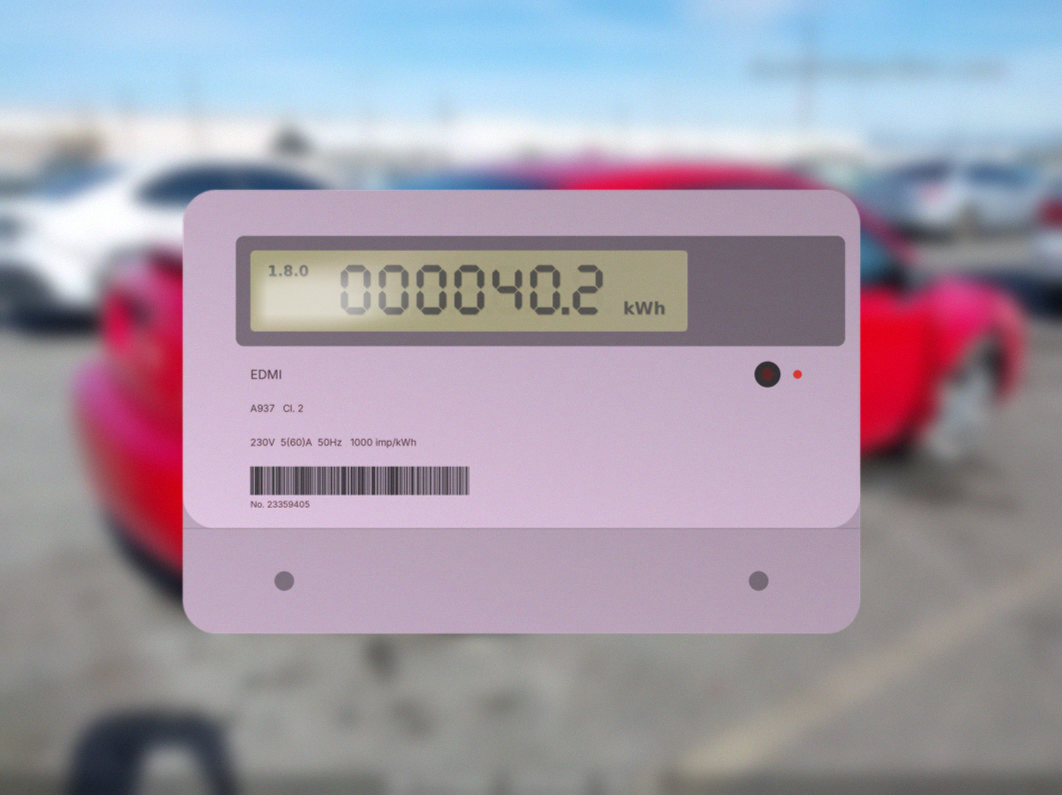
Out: 40.2kWh
